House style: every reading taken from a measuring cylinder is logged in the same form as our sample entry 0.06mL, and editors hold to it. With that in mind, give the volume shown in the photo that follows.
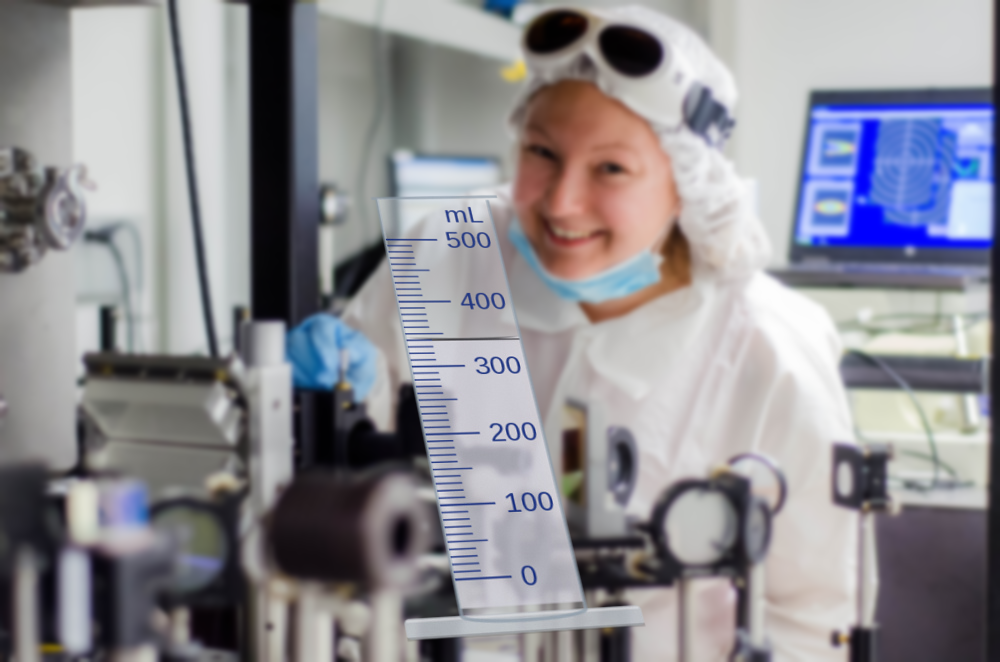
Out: 340mL
